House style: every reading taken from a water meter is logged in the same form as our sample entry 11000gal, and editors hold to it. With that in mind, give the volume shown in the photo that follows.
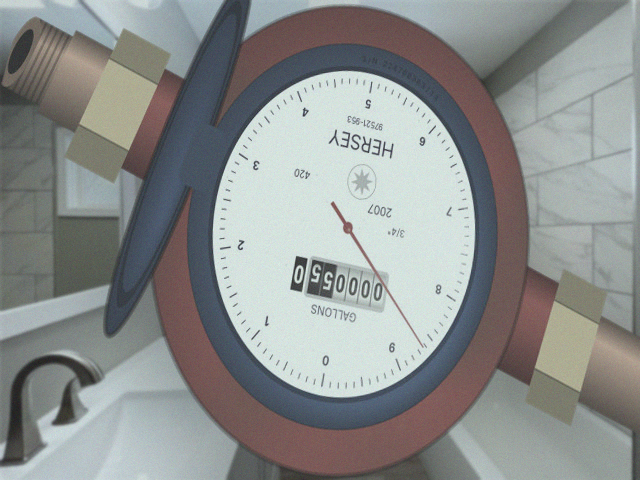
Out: 548.6gal
